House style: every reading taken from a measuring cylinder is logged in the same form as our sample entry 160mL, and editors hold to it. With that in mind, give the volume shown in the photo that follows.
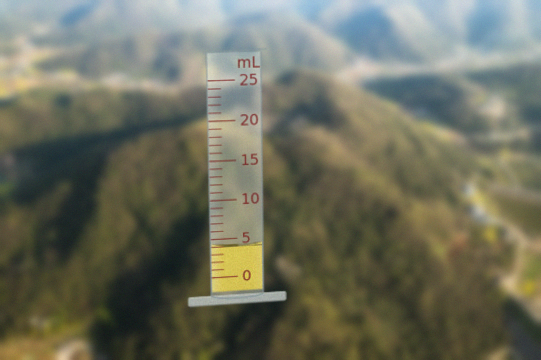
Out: 4mL
